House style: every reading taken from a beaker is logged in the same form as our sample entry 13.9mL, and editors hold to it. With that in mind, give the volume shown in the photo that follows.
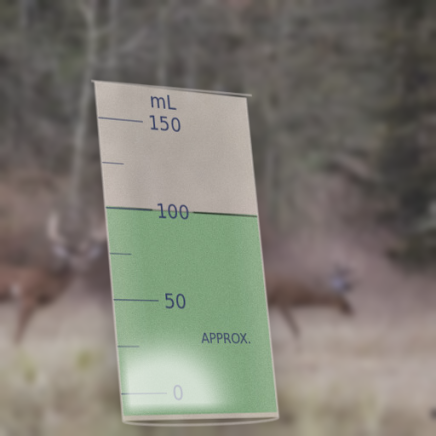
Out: 100mL
